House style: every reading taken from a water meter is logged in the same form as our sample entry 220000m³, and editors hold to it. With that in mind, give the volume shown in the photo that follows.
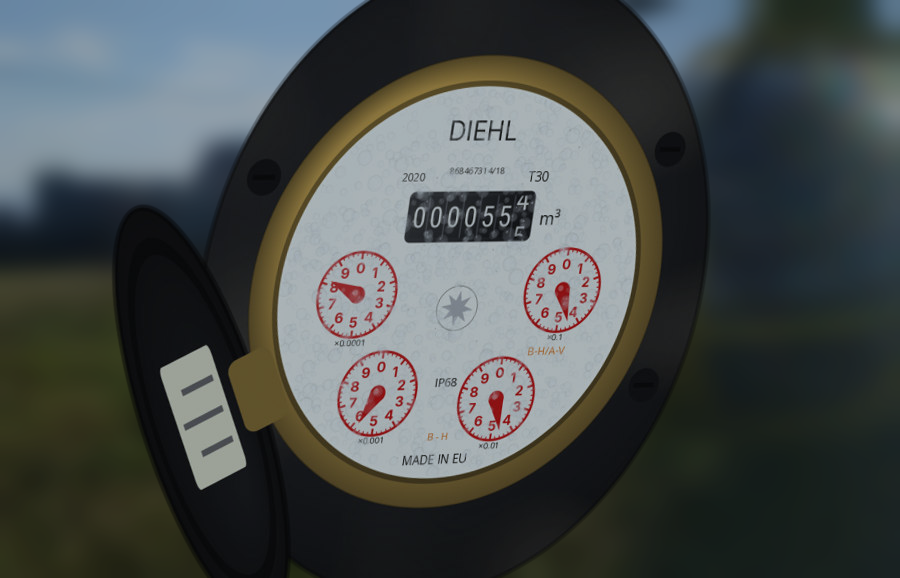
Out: 554.4458m³
